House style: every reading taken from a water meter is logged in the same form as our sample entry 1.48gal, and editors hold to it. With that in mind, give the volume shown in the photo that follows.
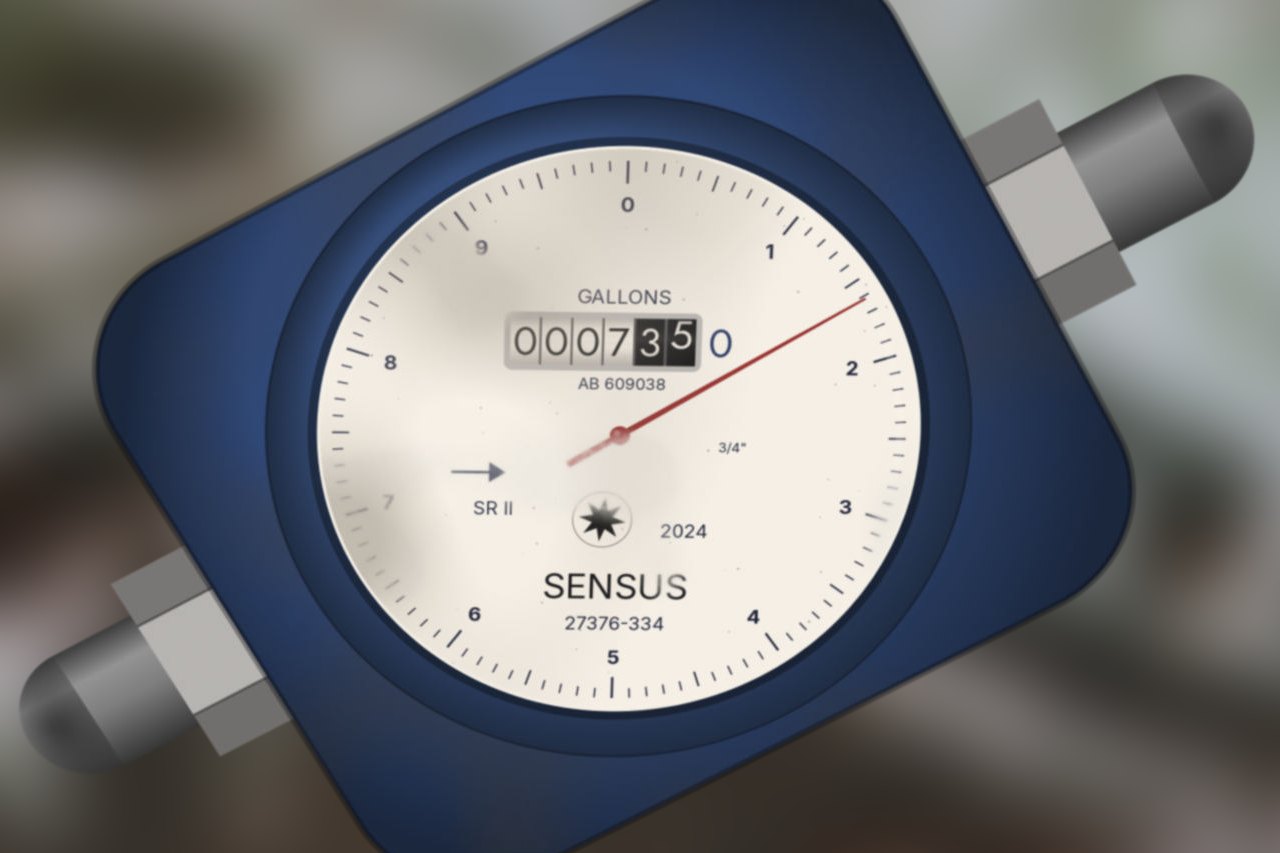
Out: 7351.6gal
